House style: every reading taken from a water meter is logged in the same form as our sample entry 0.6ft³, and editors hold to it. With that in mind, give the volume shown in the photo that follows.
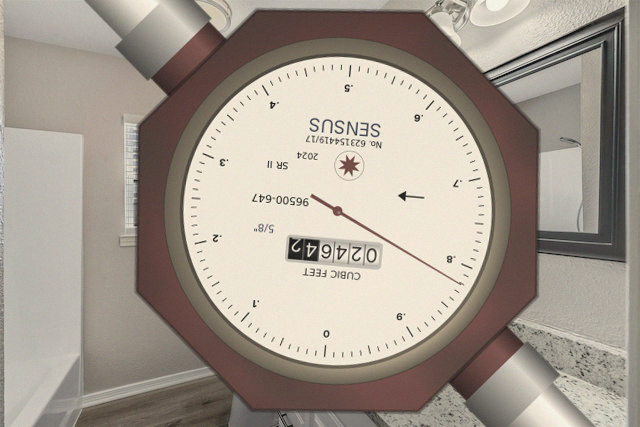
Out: 24641.82ft³
